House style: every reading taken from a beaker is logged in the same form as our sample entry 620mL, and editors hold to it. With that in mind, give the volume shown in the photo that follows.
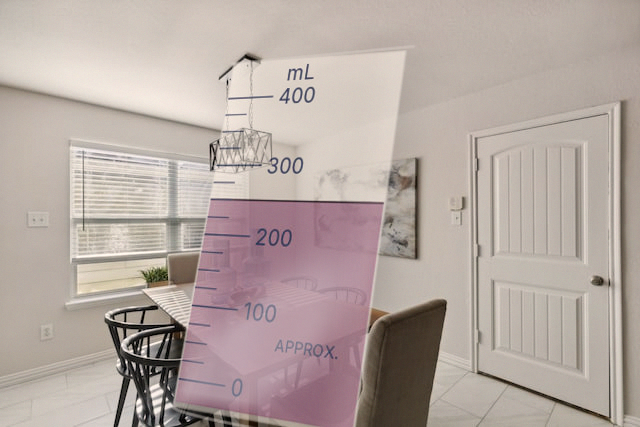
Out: 250mL
